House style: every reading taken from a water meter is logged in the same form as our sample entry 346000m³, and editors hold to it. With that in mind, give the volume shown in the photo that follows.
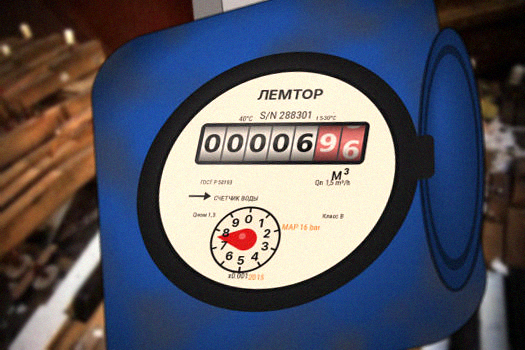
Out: 6.957m³
